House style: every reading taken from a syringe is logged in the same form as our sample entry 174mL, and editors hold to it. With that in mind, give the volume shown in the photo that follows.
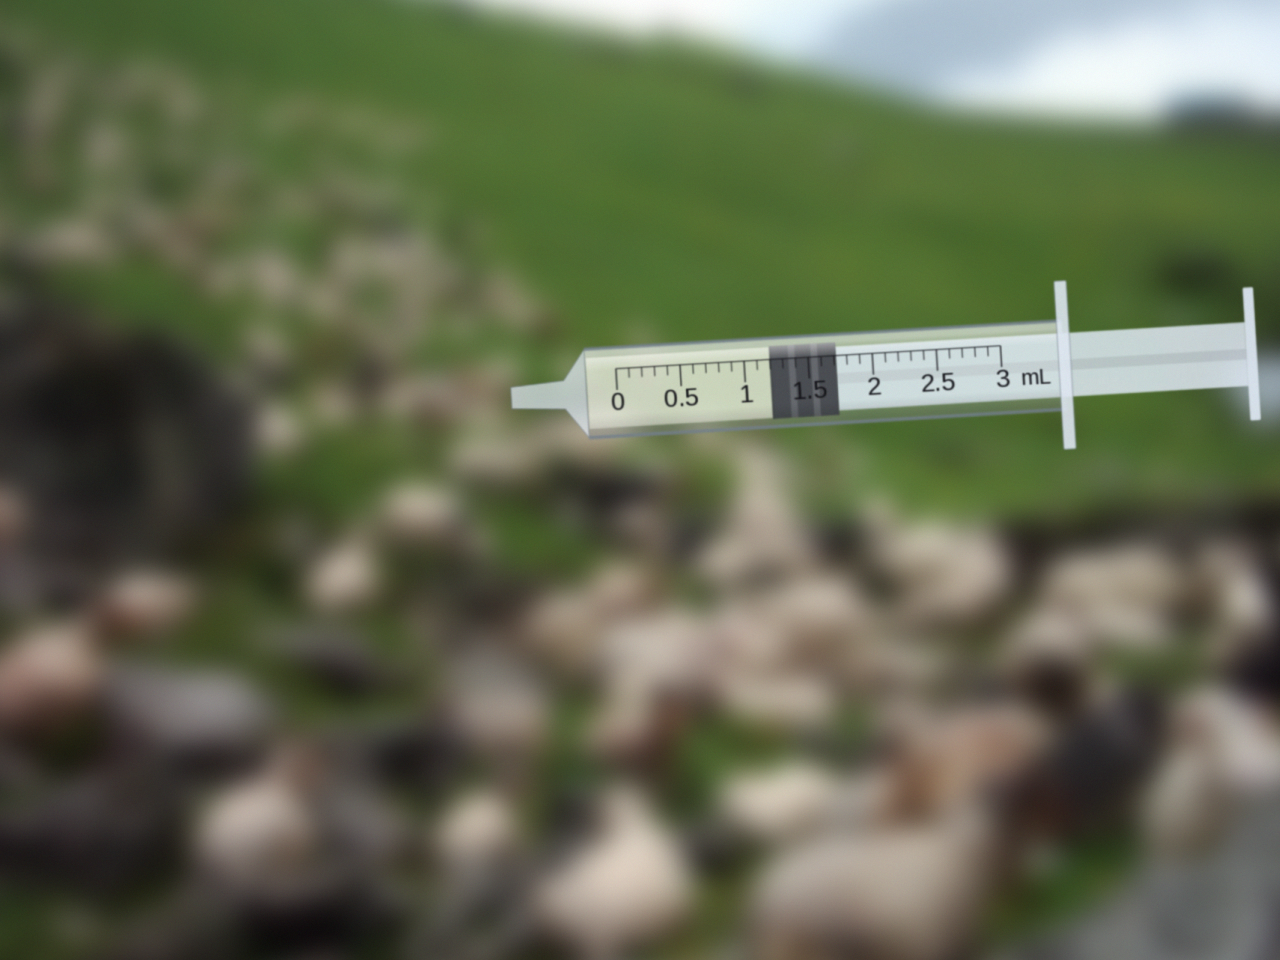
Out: 1.2mL
